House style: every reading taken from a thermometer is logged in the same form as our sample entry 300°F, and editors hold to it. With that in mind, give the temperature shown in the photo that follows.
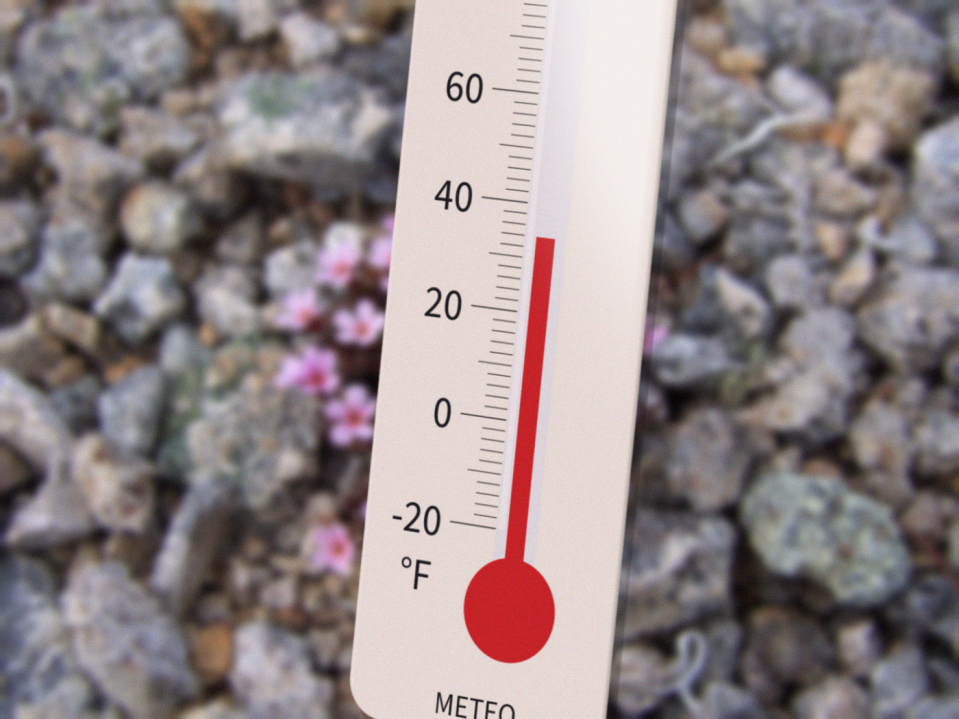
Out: 34°F
